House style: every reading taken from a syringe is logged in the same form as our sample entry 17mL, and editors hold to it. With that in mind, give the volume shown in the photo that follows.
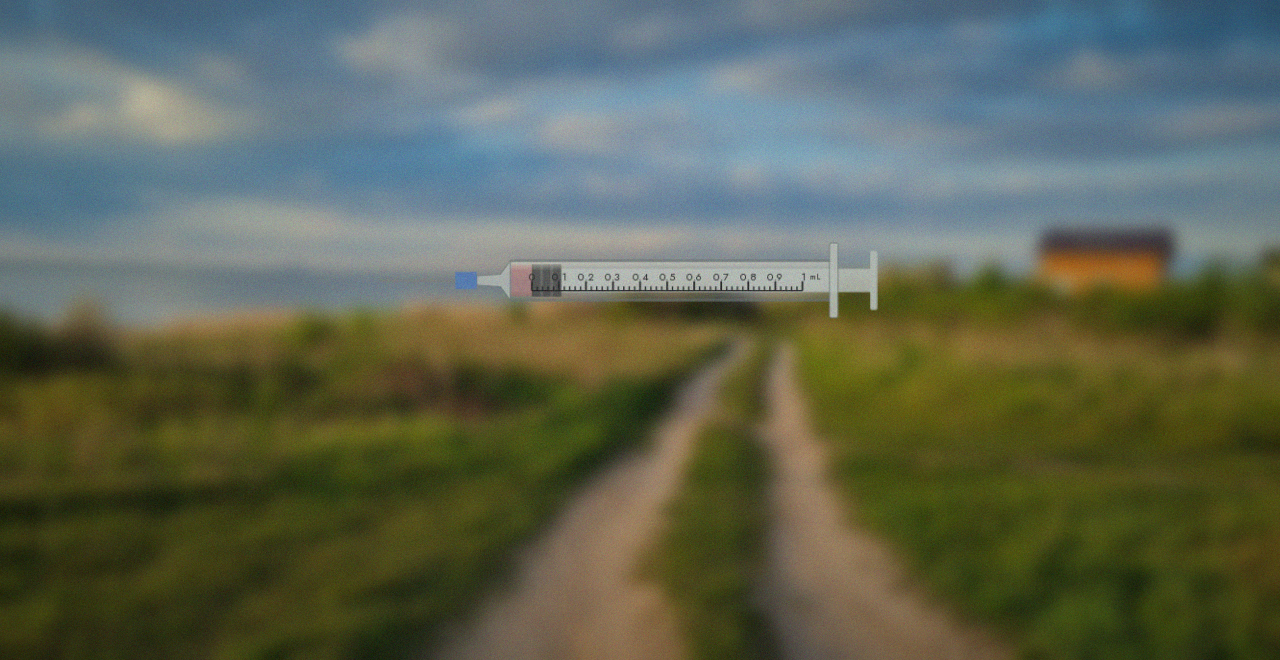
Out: 0mL
